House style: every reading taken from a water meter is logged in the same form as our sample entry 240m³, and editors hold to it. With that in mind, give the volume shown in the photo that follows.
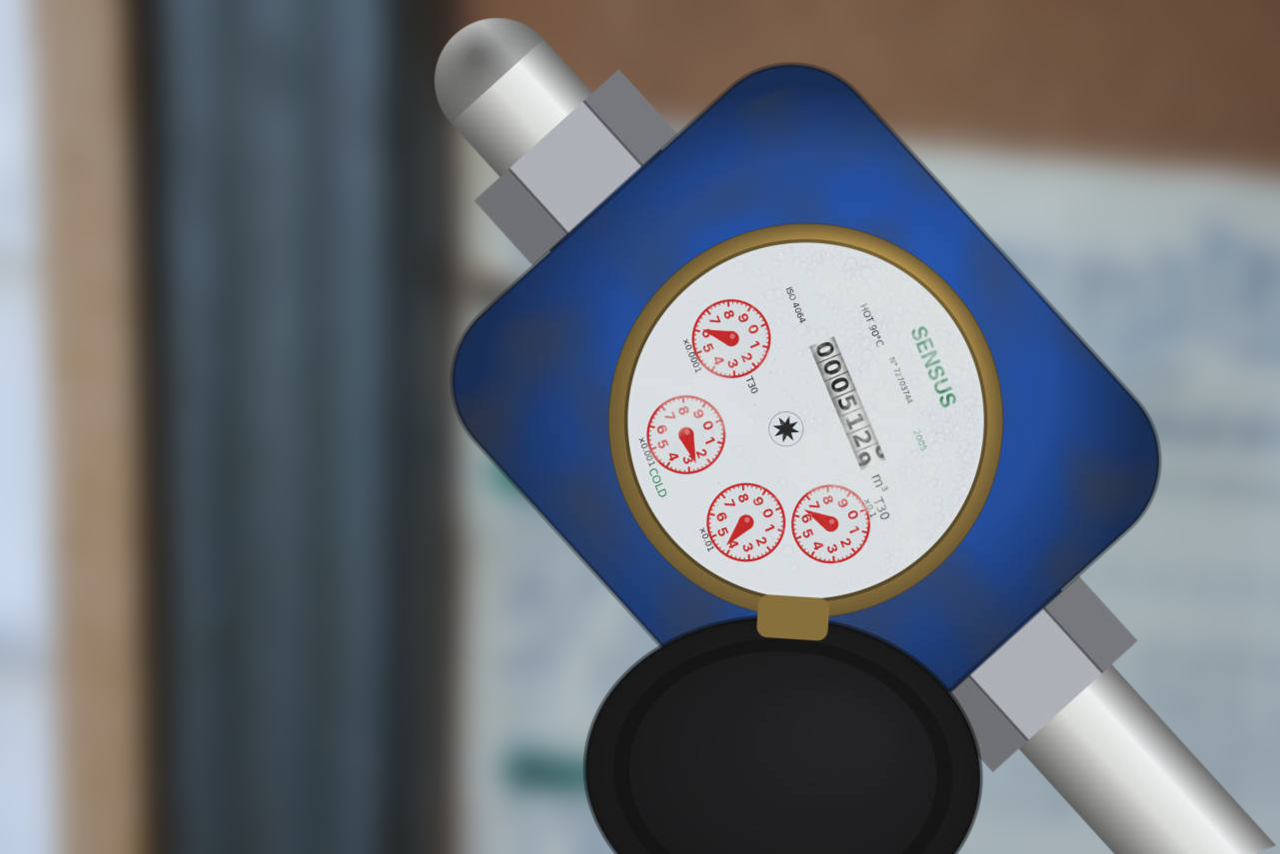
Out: 5128.6426m³
